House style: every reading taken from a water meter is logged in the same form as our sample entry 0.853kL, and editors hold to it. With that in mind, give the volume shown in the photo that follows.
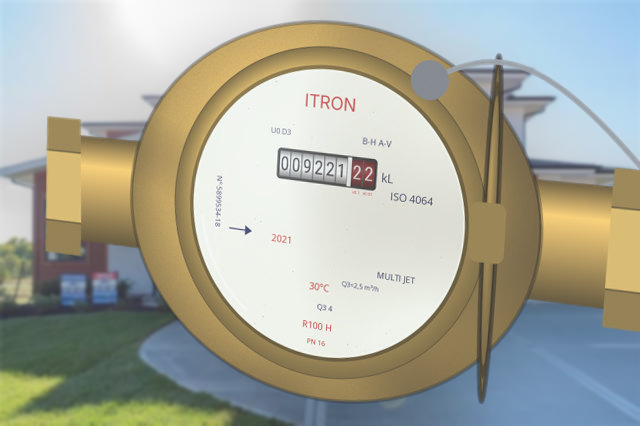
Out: 9221.22kL
